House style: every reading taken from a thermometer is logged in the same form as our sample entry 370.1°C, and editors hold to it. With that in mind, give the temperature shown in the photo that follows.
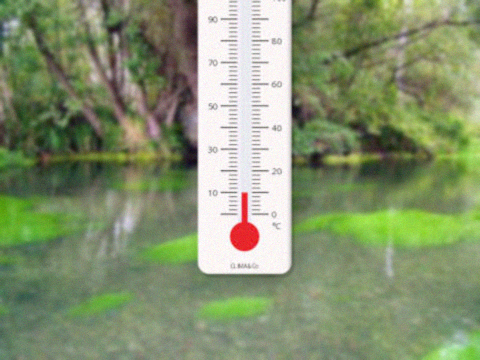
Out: 10°C
